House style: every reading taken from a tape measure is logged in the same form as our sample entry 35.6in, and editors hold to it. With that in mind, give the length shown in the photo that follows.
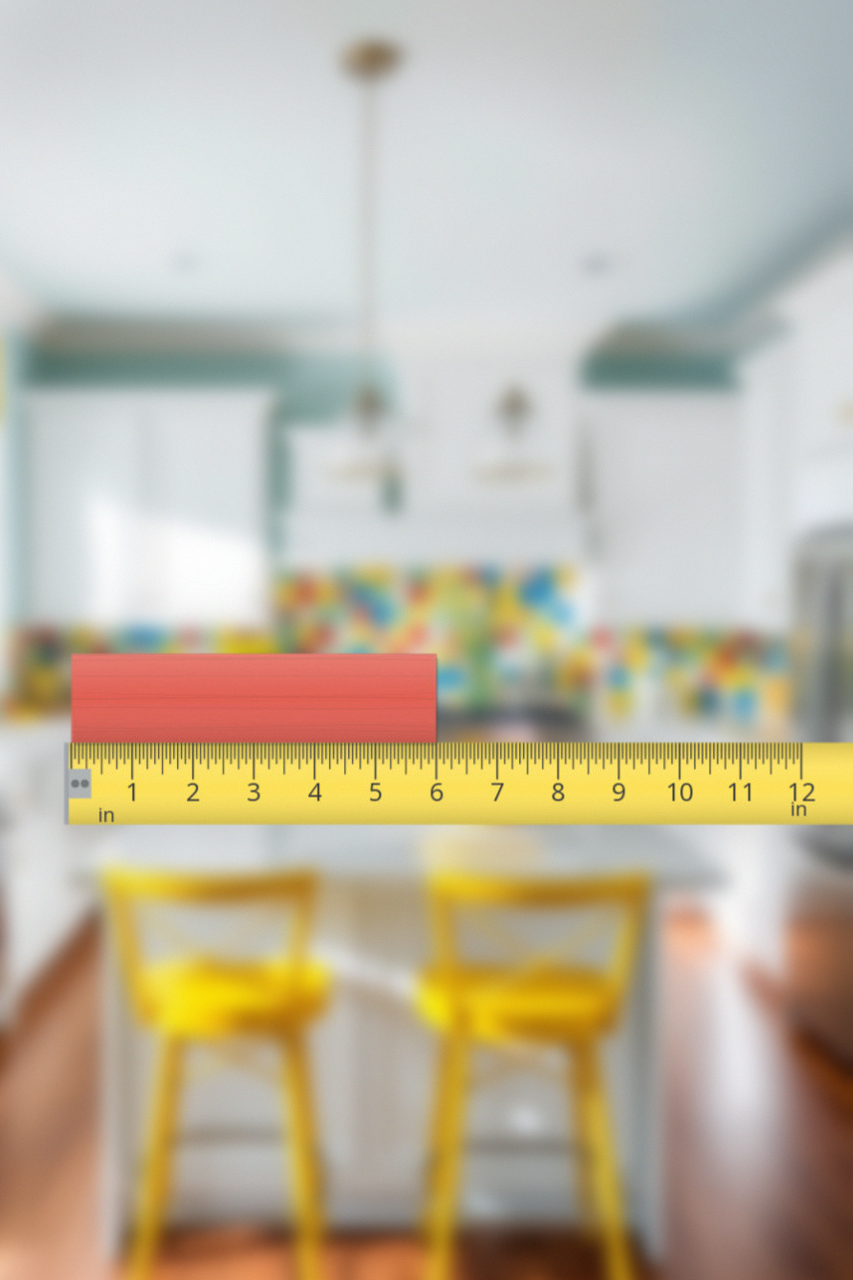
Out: 6in
